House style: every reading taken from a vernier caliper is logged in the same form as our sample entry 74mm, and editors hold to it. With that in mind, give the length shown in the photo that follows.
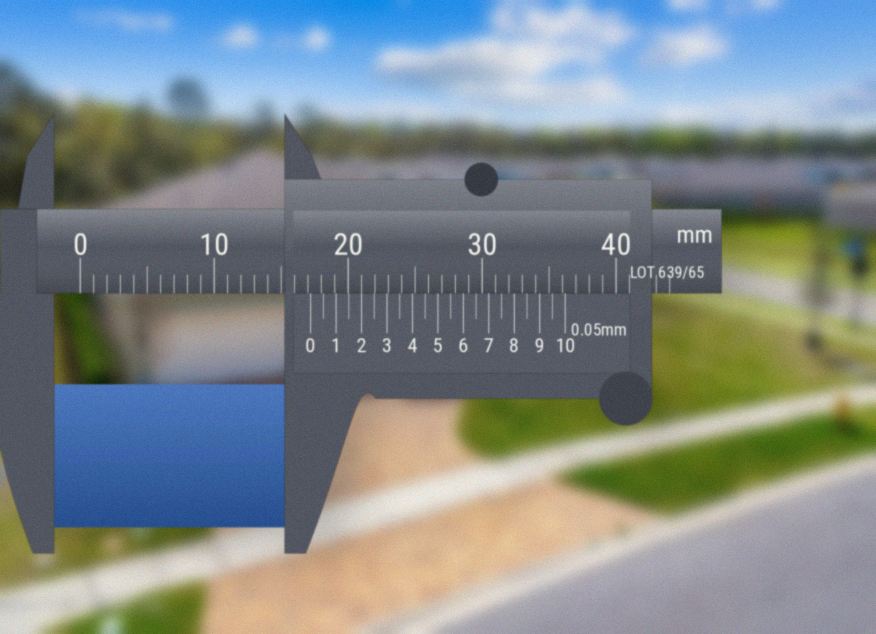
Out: 17.2mm
